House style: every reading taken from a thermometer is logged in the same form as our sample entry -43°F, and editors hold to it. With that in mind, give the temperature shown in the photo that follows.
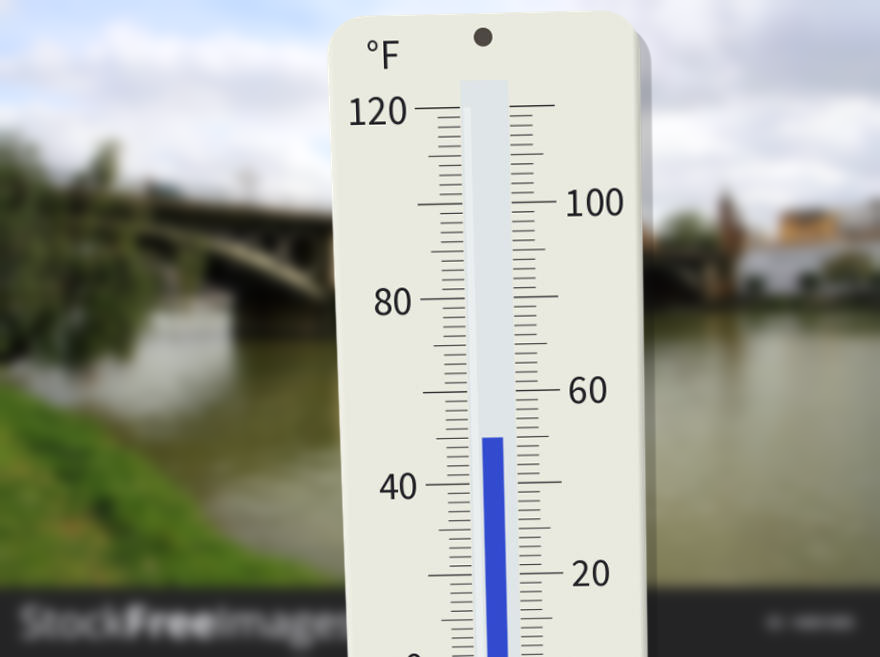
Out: 50°F
